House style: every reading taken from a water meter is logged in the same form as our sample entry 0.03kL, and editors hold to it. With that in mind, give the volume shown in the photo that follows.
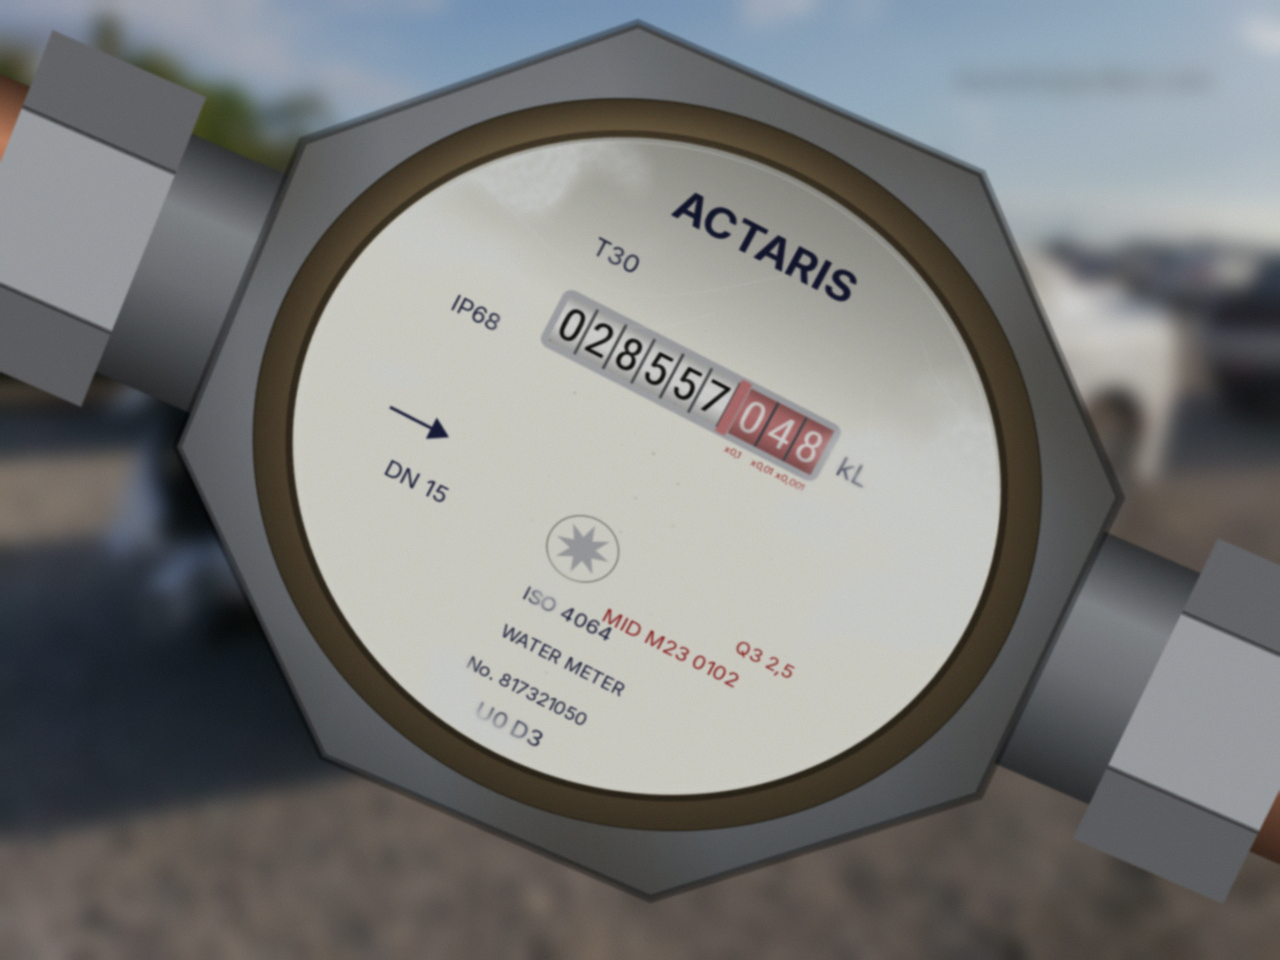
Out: 28557.048kL
